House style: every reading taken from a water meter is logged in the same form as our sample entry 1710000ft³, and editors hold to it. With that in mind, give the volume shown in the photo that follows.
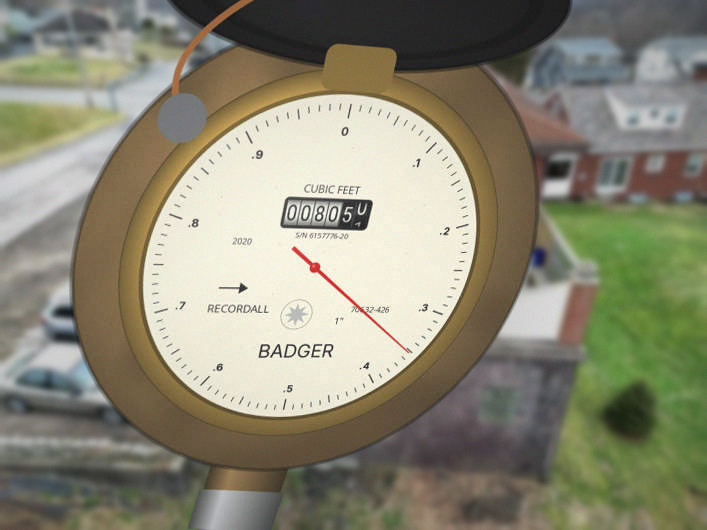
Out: 8050.35ft³
